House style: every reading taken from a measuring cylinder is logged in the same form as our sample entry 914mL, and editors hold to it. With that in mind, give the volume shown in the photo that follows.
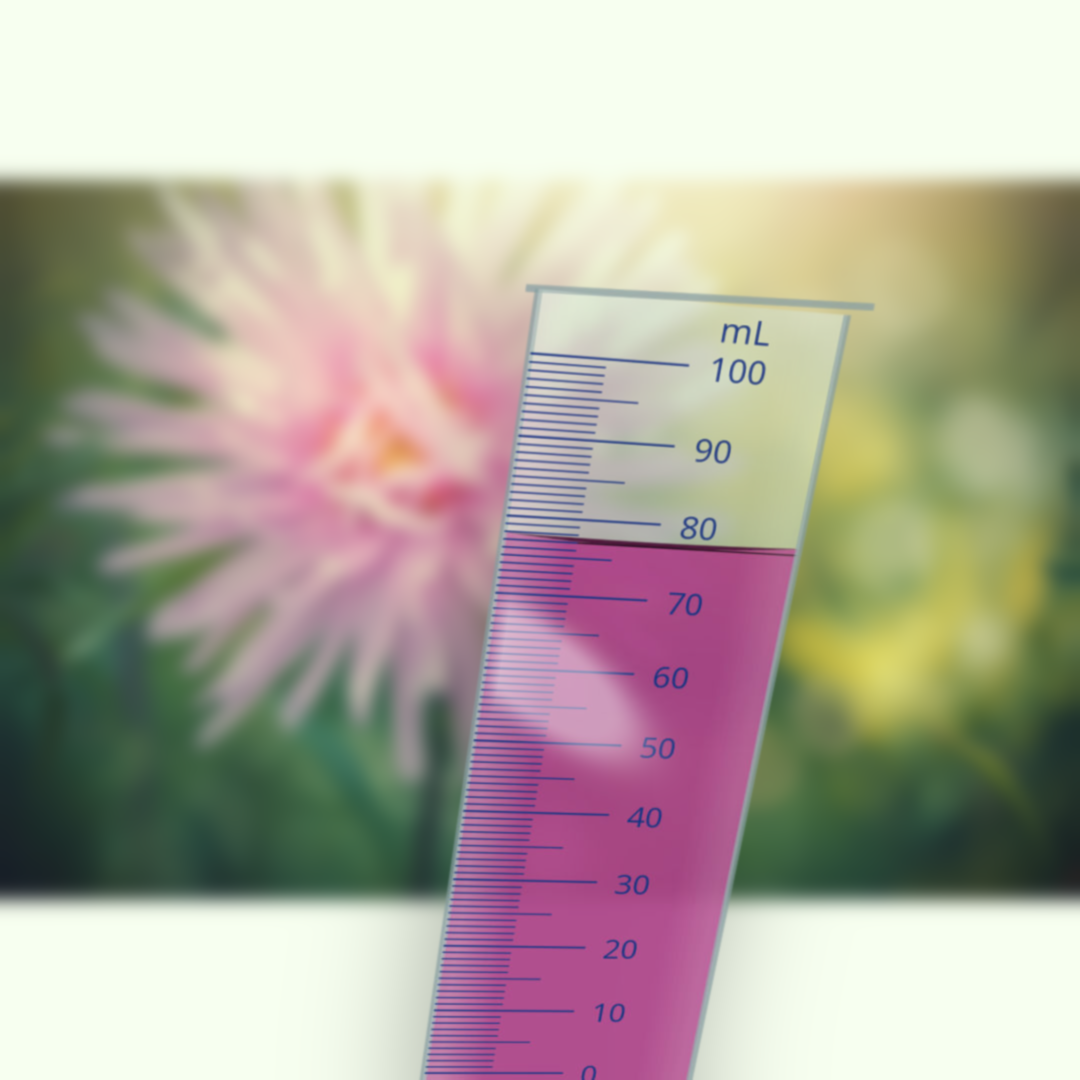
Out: 77mL
